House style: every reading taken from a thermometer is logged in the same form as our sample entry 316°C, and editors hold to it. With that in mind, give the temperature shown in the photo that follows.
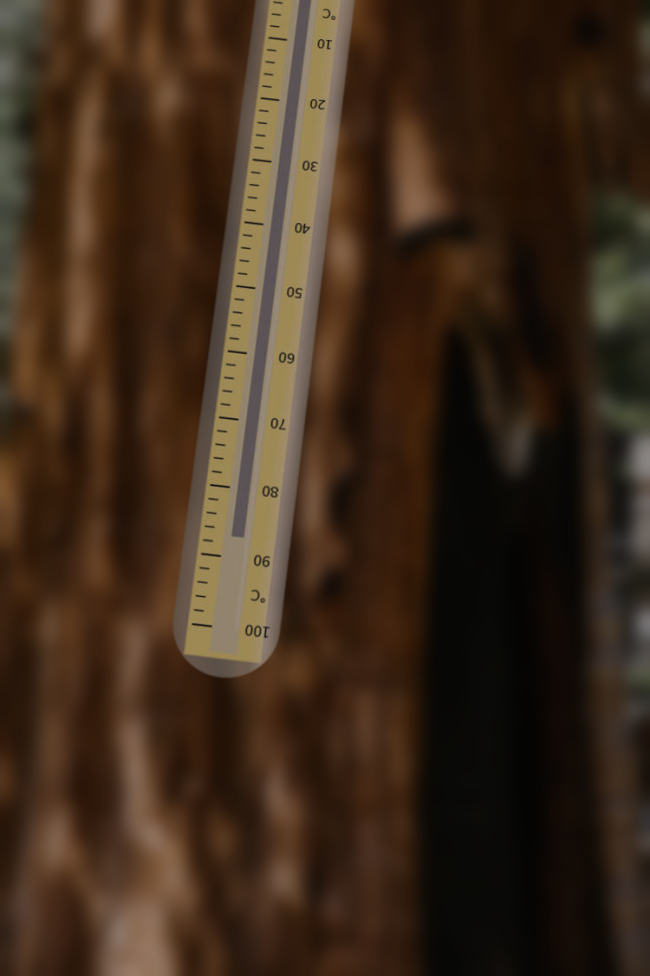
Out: 87°C
